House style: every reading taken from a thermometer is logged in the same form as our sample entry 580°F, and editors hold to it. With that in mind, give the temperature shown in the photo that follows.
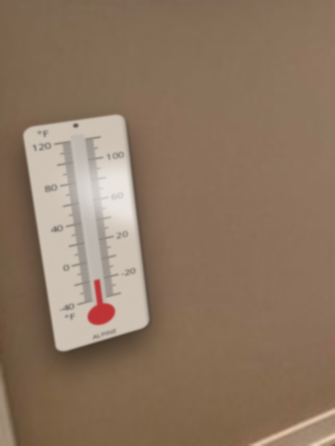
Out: -20°F
